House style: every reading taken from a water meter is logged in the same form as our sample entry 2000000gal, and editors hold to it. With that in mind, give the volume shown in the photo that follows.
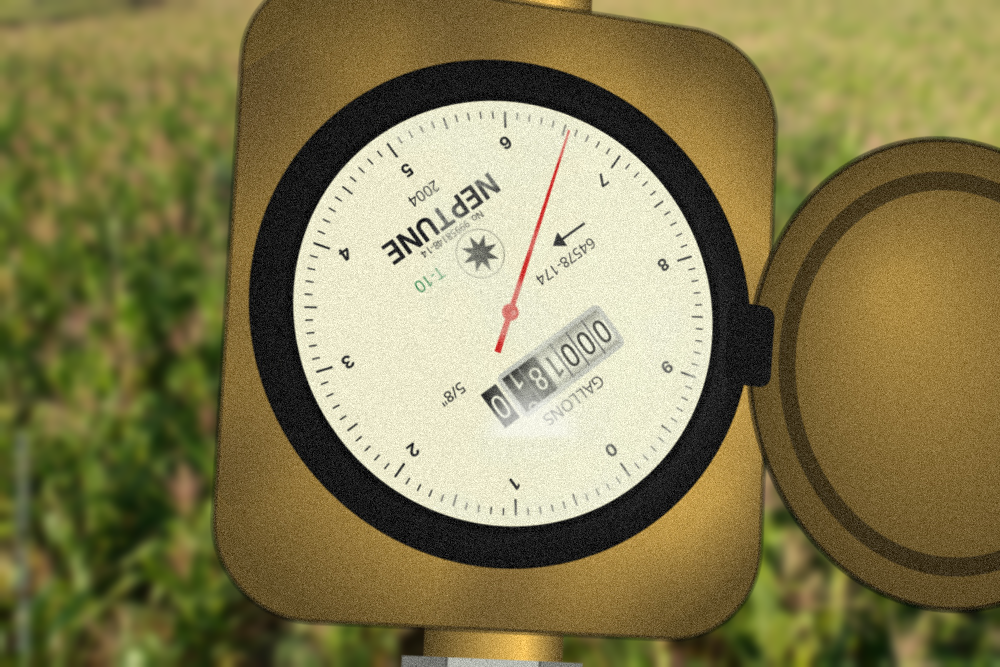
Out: 1806.5gal
